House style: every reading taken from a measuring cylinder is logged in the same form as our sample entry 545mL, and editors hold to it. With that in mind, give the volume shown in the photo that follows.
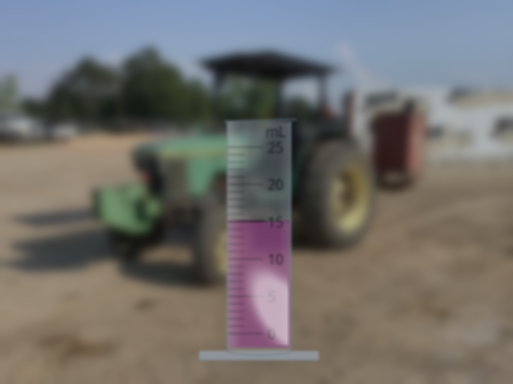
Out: 15mL
